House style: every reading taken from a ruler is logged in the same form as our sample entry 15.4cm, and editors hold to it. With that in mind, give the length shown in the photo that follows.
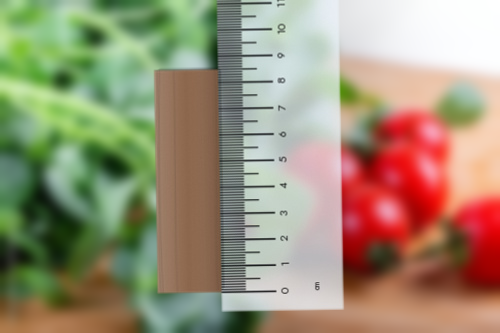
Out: 8.5cm
